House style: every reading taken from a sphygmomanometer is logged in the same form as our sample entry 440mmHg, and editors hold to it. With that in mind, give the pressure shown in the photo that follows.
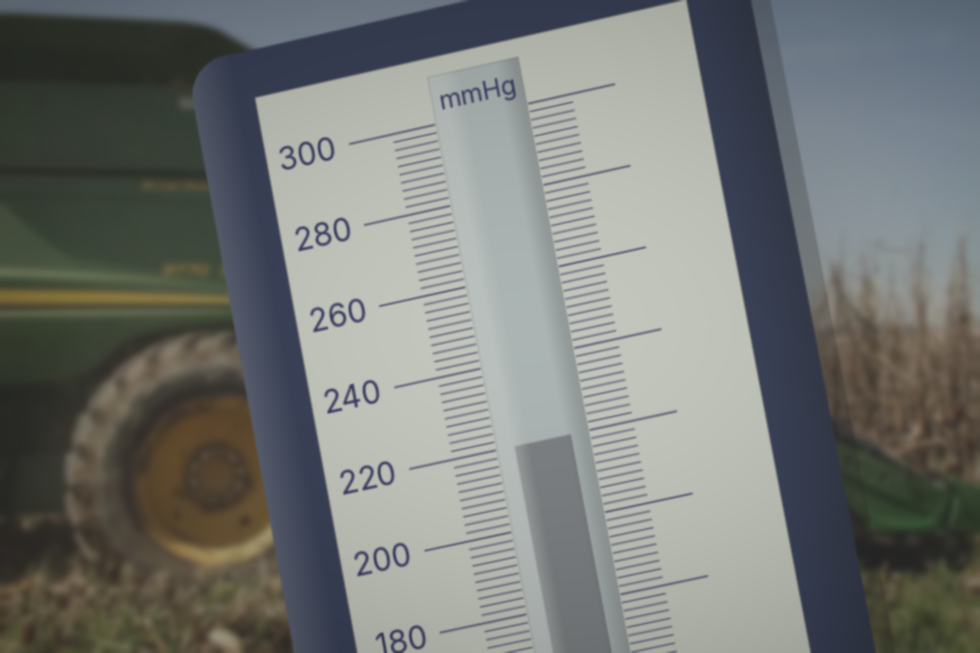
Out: 220mmHg
